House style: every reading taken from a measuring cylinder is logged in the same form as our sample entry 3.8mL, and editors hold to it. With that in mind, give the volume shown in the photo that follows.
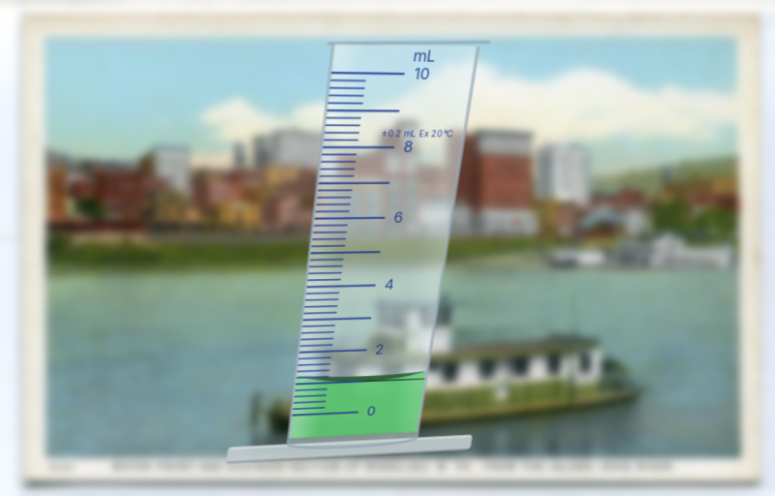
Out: 1mL
